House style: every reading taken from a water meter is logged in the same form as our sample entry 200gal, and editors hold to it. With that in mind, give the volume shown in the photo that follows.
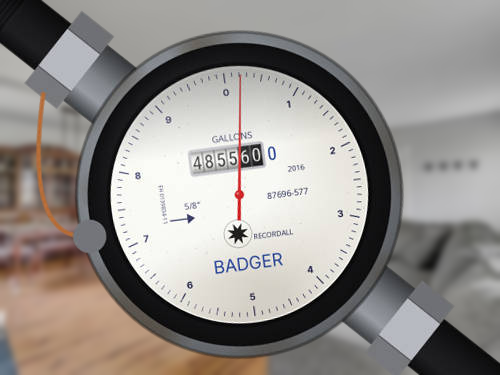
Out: 4855600.2gal
